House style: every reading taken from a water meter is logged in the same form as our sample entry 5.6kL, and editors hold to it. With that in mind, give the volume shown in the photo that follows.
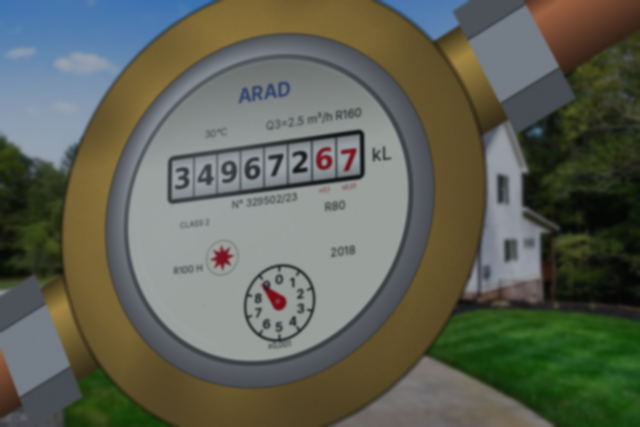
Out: 349672.668kL
